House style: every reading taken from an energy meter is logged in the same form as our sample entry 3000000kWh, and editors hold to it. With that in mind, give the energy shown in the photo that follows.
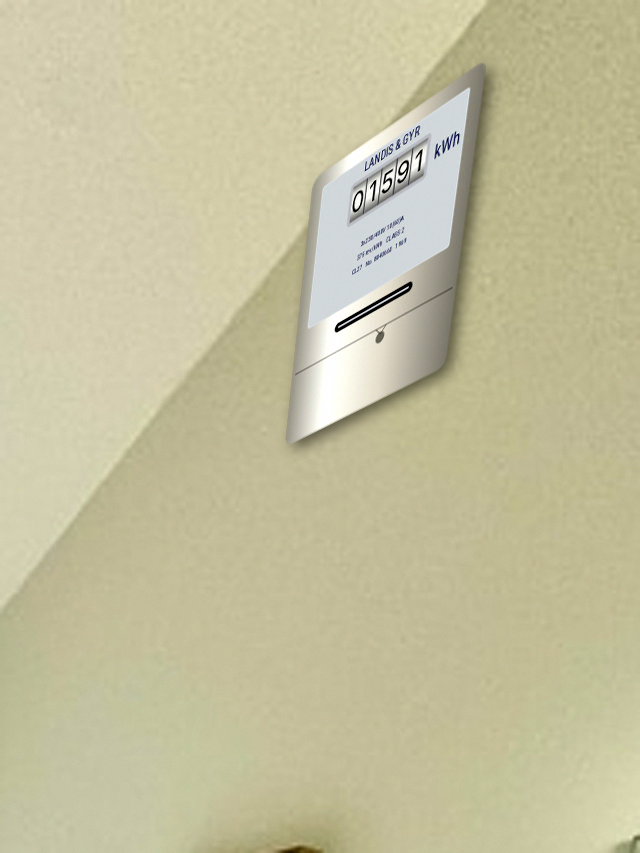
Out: 1591kWh
